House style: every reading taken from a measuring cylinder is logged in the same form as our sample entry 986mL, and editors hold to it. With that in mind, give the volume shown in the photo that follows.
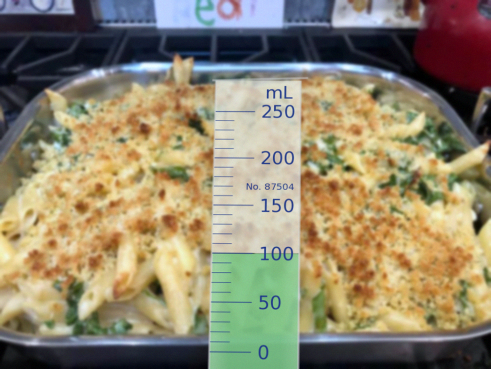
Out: 100mL
